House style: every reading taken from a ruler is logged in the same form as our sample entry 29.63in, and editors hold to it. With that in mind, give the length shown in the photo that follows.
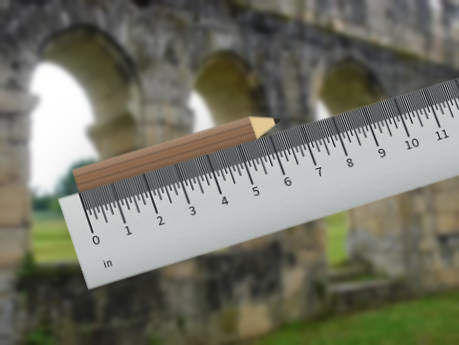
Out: 6.5in
